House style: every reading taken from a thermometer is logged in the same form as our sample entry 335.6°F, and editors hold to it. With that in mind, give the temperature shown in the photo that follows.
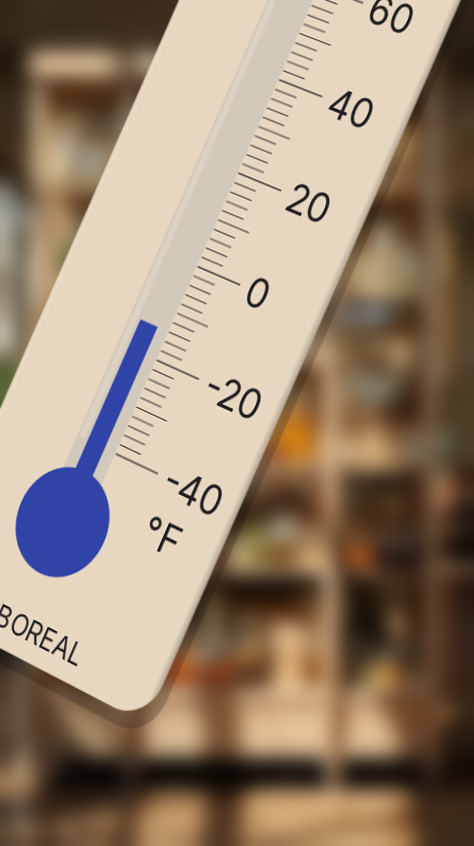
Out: -14°F
